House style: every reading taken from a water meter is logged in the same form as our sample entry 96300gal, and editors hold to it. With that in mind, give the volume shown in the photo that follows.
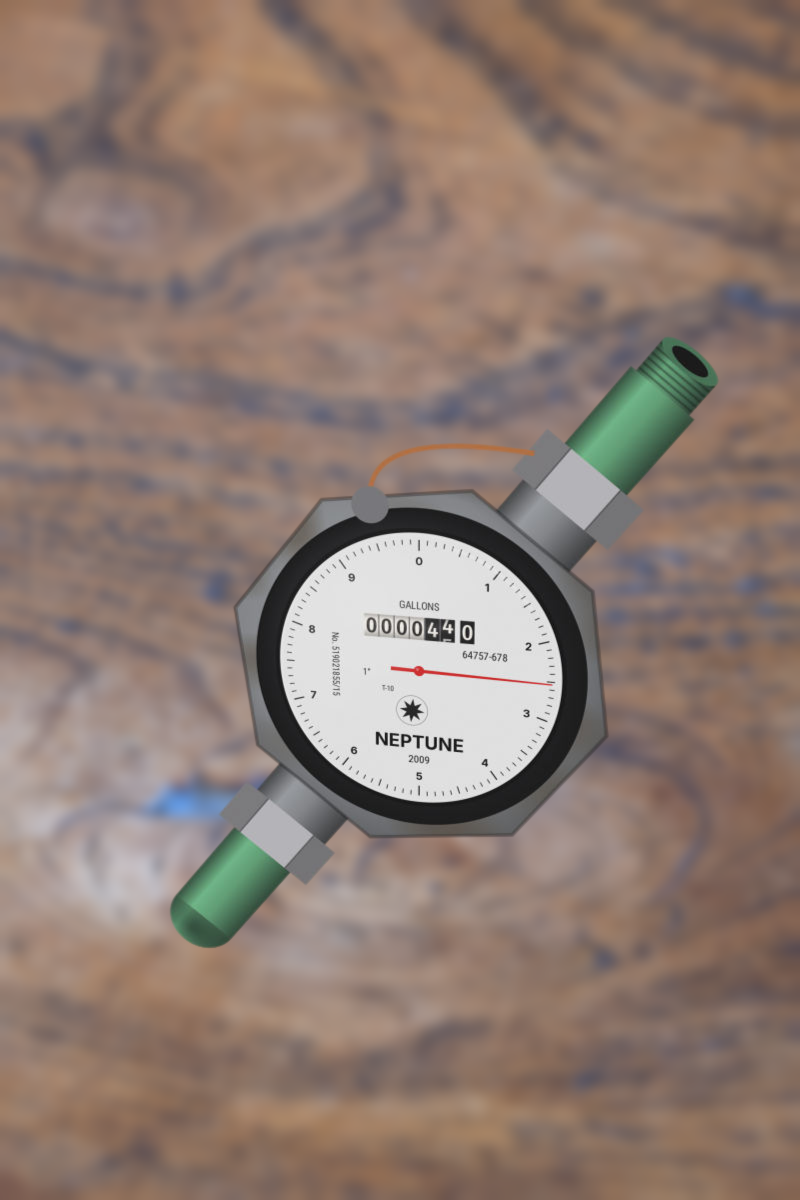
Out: 442.5gal
